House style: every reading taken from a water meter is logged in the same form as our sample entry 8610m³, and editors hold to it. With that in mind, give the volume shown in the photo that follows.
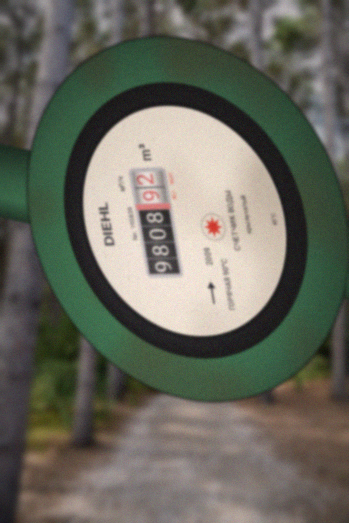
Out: 9808.92m³
